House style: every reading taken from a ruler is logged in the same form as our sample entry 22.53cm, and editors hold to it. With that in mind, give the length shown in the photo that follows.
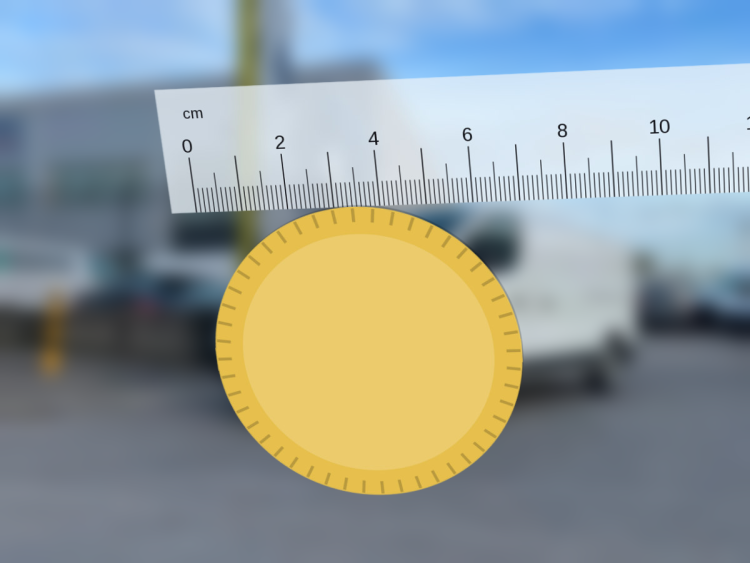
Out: 6.8cm
